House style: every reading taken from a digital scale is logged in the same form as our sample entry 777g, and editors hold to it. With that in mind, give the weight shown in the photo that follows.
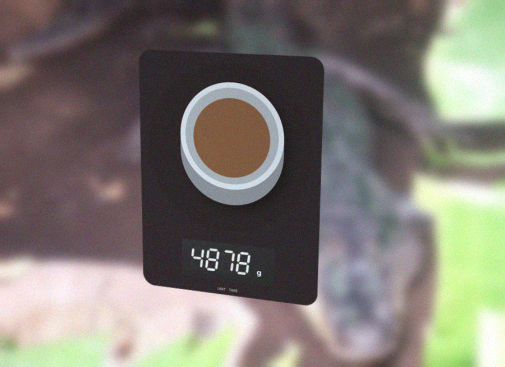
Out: 4878g
